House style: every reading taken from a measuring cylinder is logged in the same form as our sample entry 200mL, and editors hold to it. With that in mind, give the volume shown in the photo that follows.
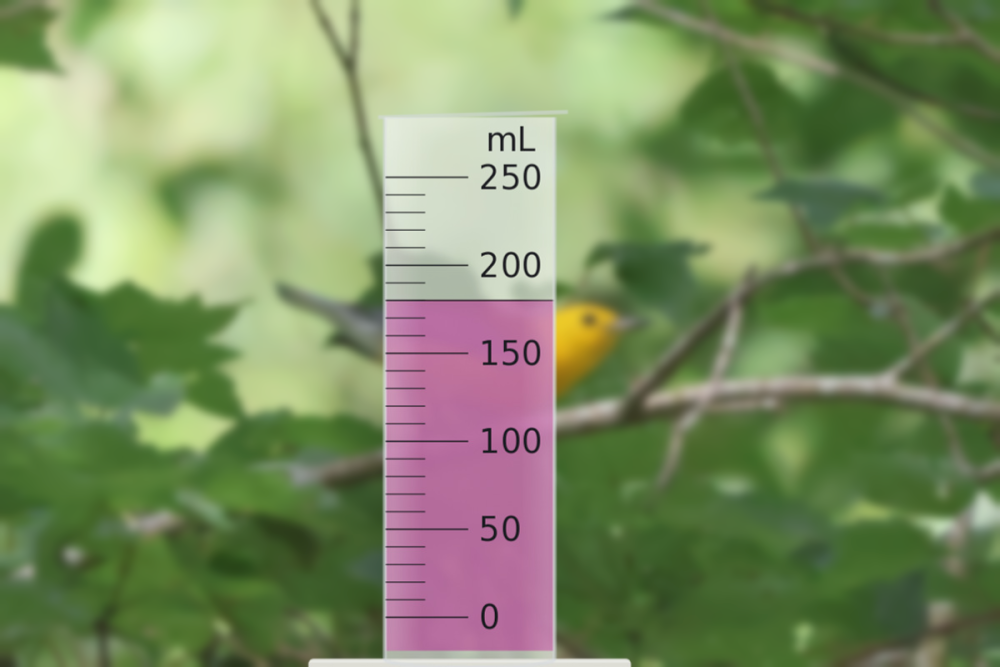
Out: 180mL
